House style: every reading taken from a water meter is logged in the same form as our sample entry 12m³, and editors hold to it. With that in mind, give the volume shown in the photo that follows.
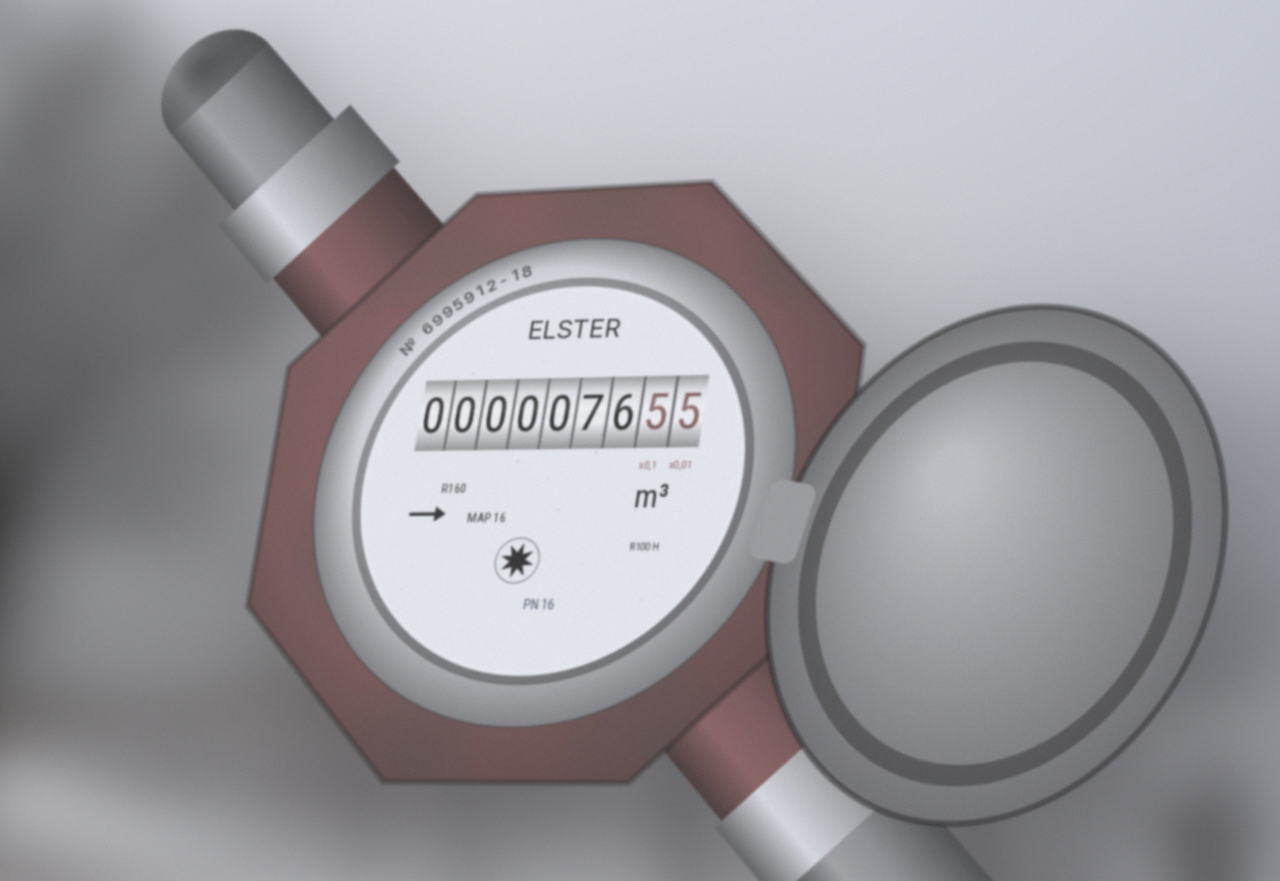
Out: 76.55m³
